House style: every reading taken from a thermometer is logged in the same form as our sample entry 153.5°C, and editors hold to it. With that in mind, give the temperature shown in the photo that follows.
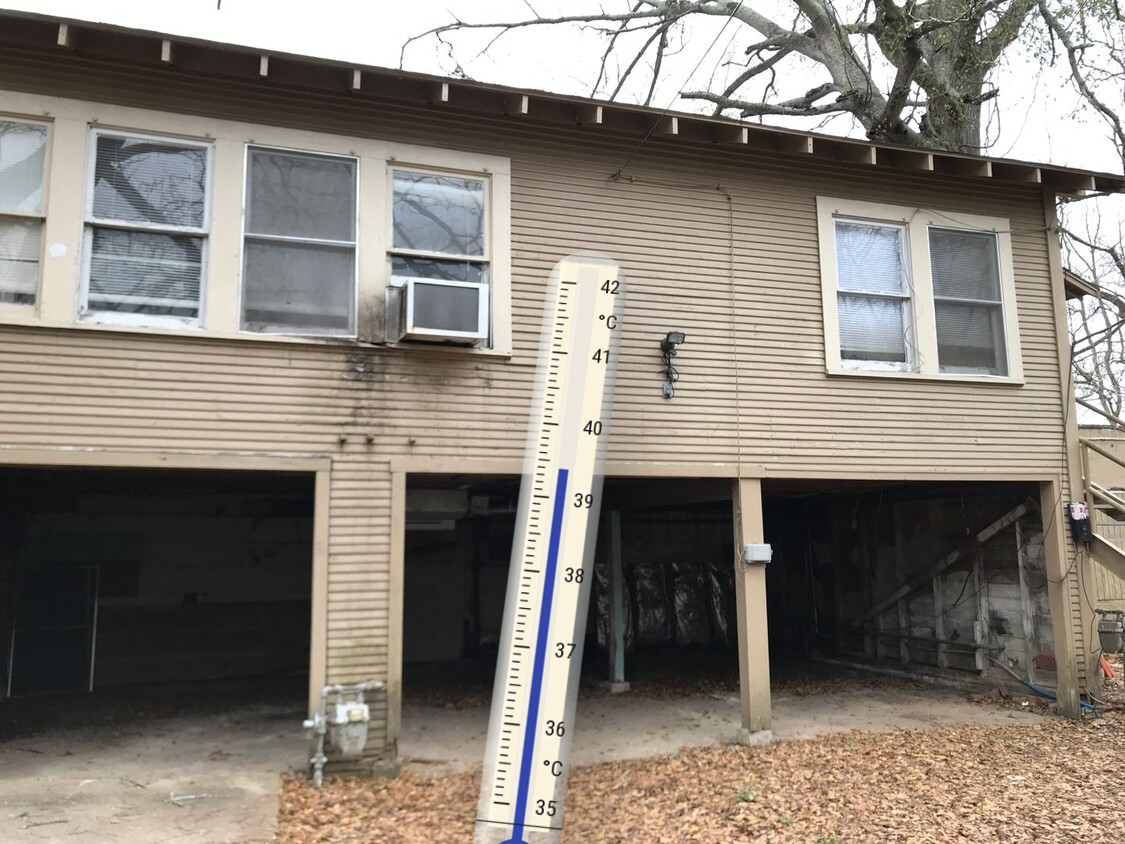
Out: 39.4°C
